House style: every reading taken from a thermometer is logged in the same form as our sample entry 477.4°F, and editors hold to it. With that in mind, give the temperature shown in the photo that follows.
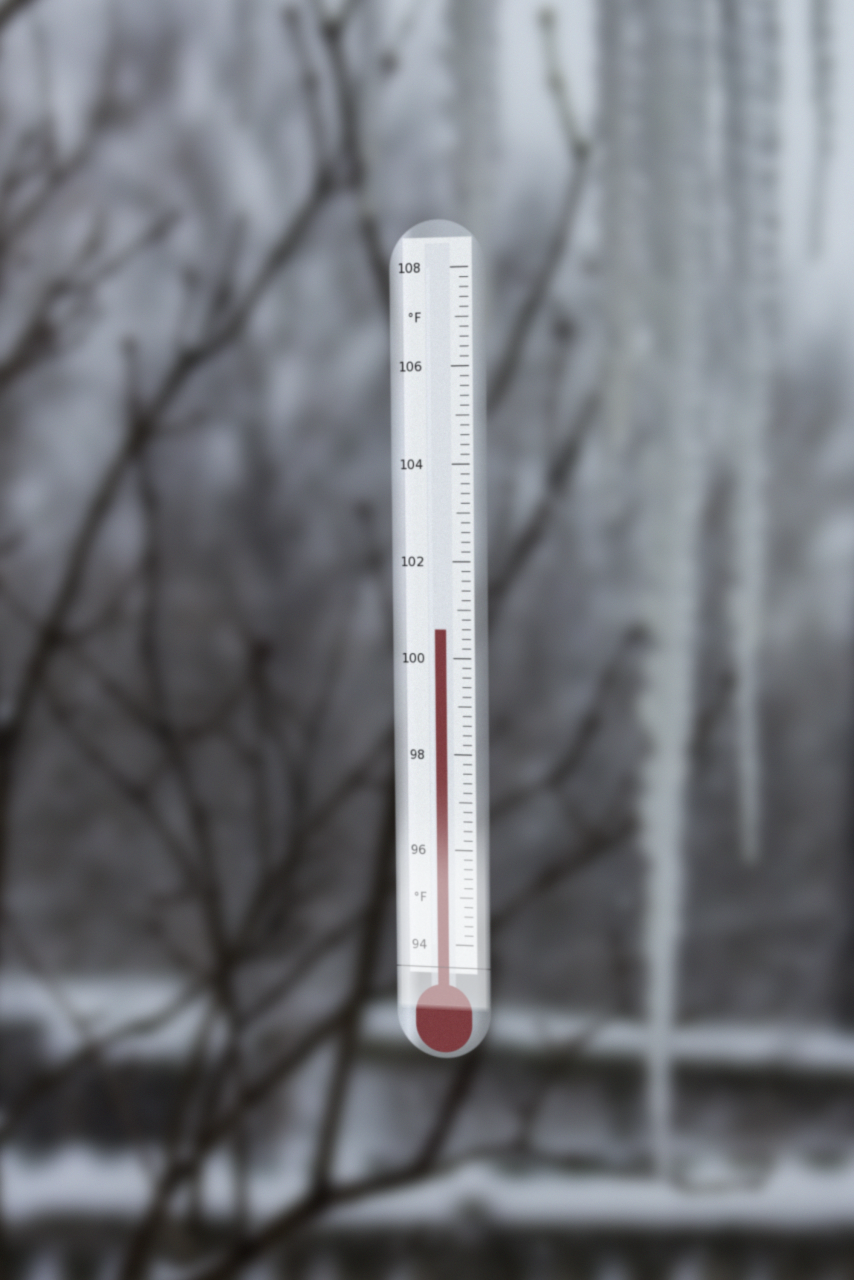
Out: 100.6°F
